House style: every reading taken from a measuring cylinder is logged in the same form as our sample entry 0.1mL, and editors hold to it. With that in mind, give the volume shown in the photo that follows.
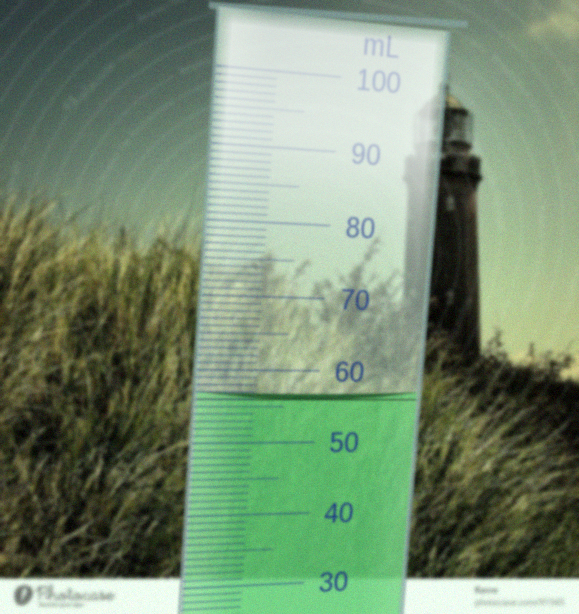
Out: 56mL
